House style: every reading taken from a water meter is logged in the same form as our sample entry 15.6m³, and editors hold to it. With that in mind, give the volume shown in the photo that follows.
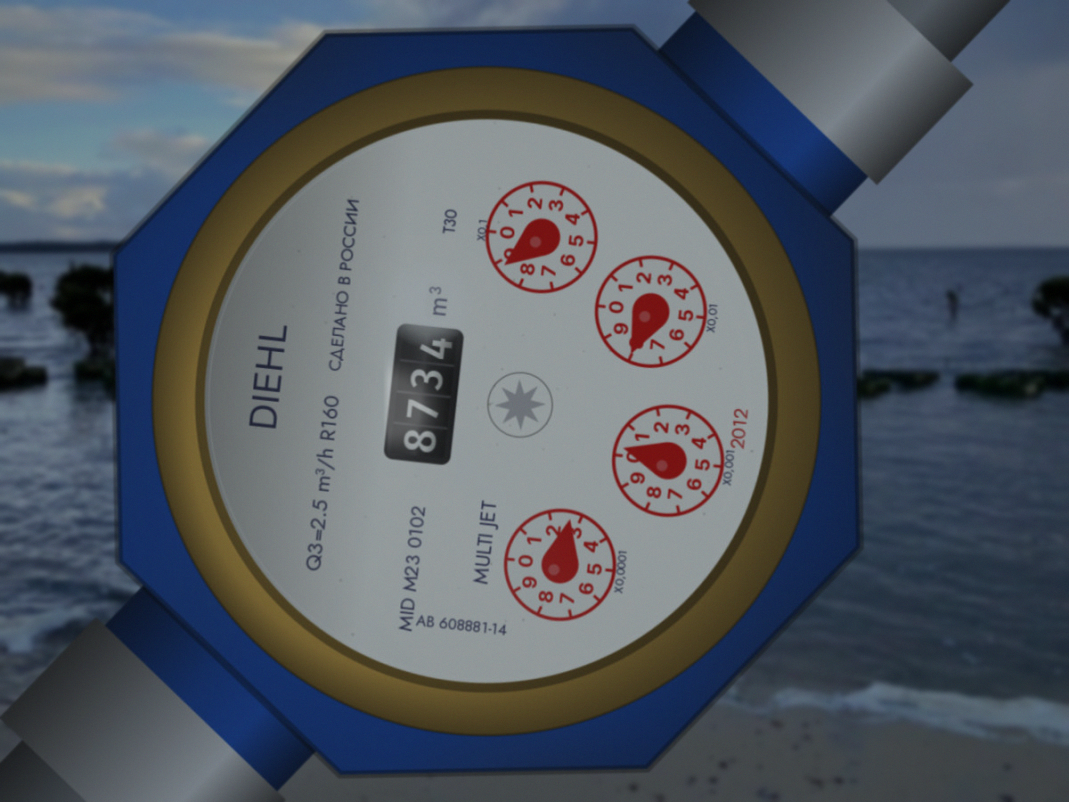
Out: 8733.8802m³
